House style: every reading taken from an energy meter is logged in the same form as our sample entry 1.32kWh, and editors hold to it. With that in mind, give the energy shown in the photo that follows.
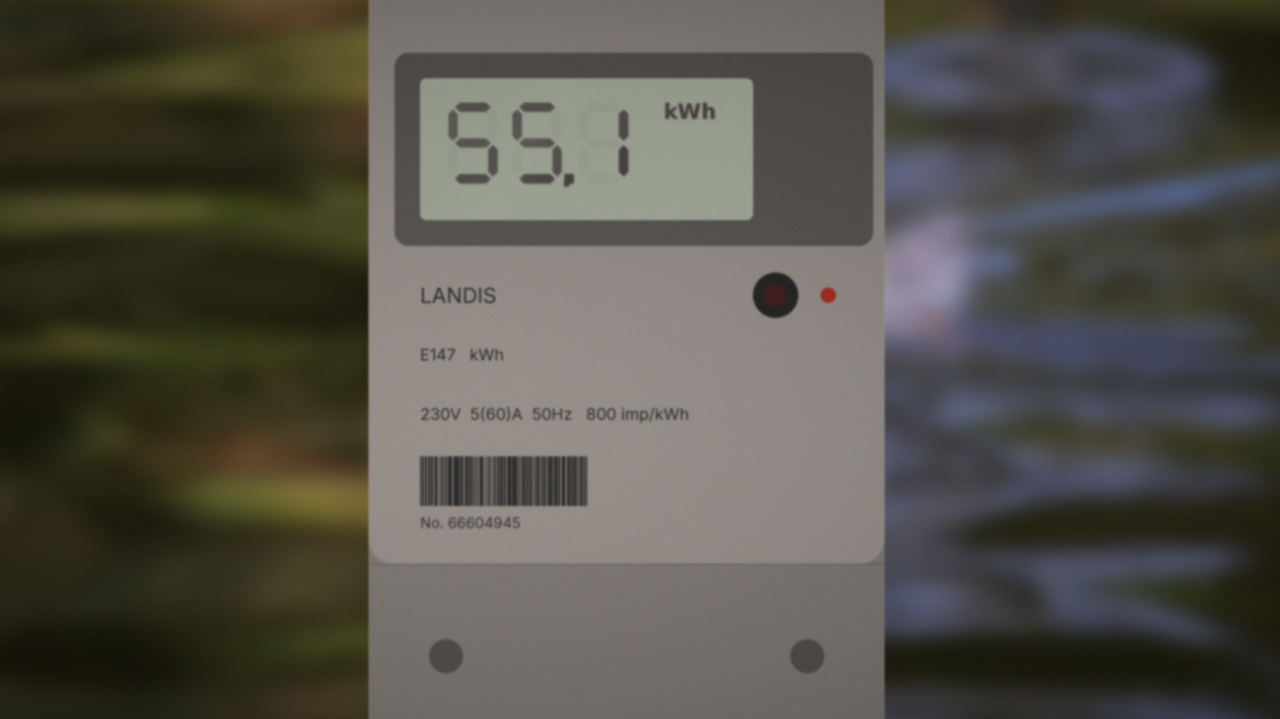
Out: 55.1kWh
